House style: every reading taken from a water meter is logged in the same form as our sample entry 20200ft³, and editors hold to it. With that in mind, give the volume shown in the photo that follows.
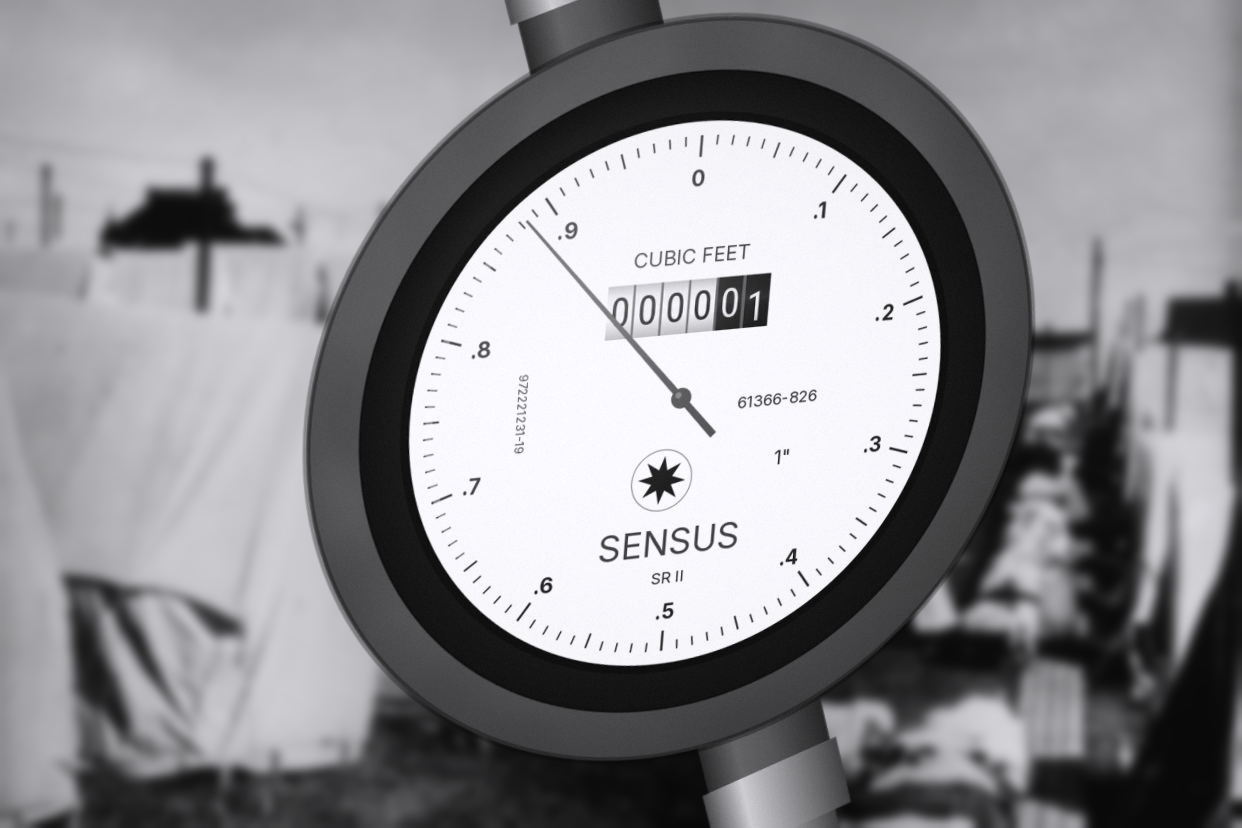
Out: 0.88ft³
